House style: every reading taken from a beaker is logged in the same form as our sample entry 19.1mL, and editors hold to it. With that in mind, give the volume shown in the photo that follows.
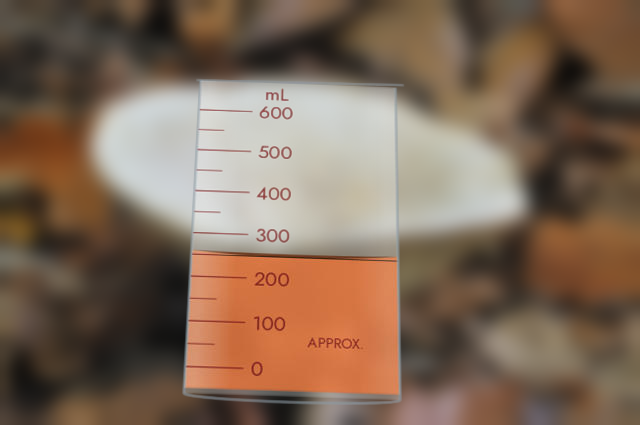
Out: 250mL
